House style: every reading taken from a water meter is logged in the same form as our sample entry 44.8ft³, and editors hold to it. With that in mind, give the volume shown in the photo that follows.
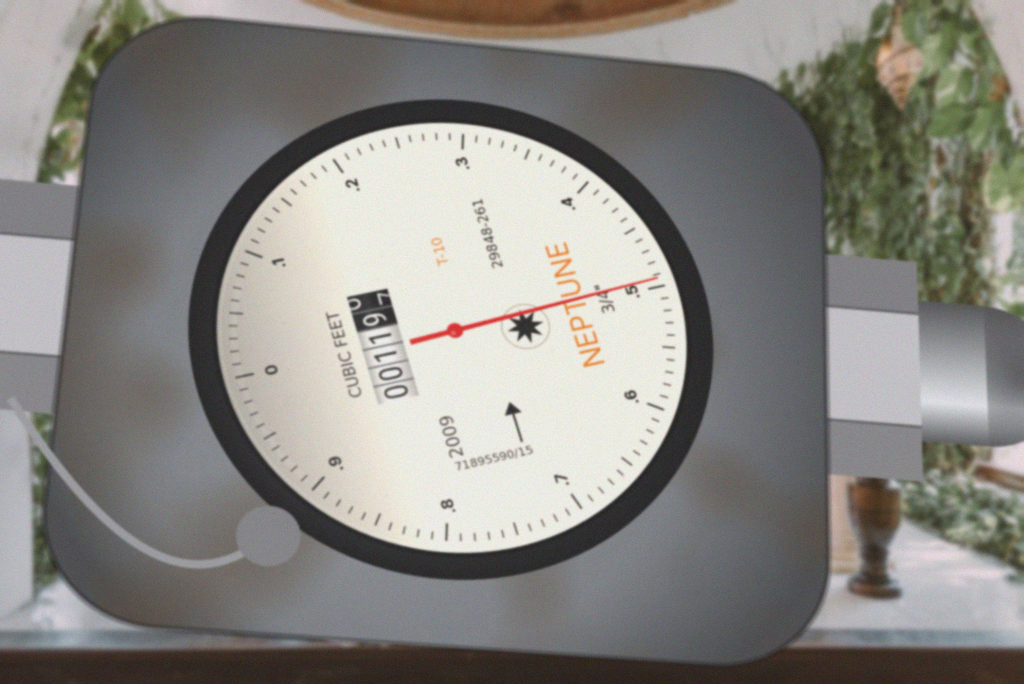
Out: 1196.49ft³
